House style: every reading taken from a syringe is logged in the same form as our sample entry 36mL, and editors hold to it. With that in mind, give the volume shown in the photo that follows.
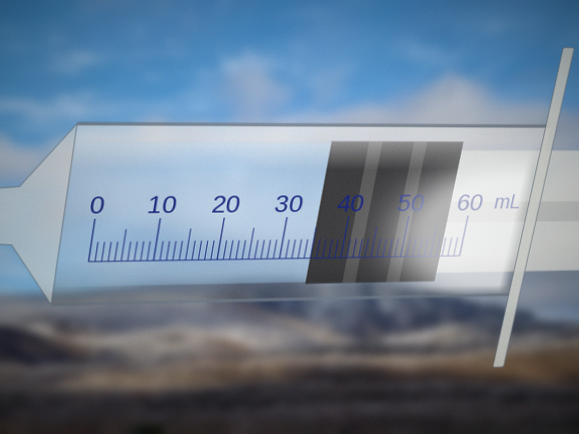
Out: 35mL
